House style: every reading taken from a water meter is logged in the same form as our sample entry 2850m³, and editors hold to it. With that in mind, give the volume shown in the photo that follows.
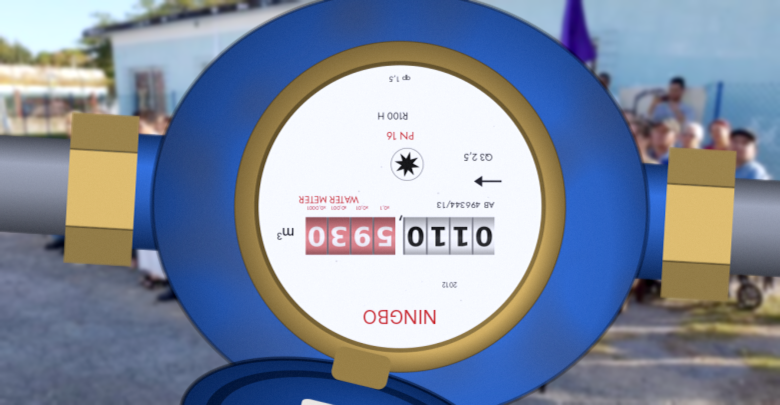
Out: 110.5930m³
